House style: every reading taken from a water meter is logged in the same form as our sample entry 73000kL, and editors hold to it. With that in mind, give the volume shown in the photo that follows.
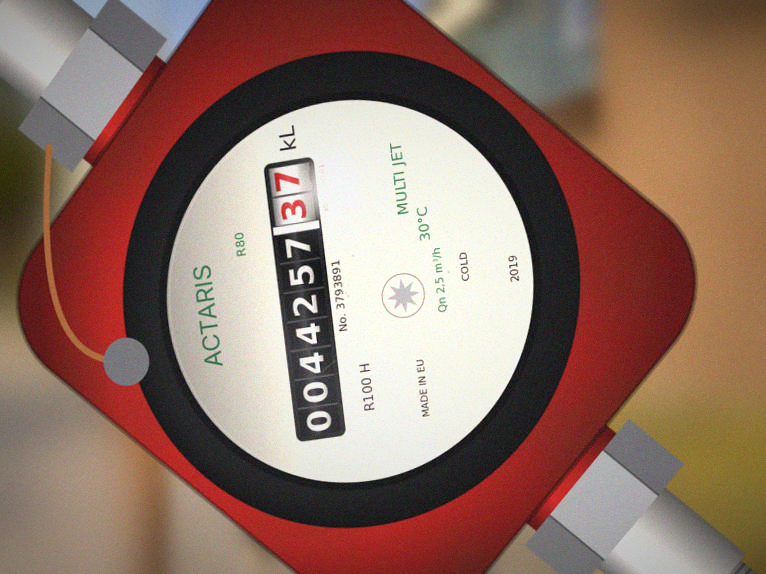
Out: 44257.37kL
